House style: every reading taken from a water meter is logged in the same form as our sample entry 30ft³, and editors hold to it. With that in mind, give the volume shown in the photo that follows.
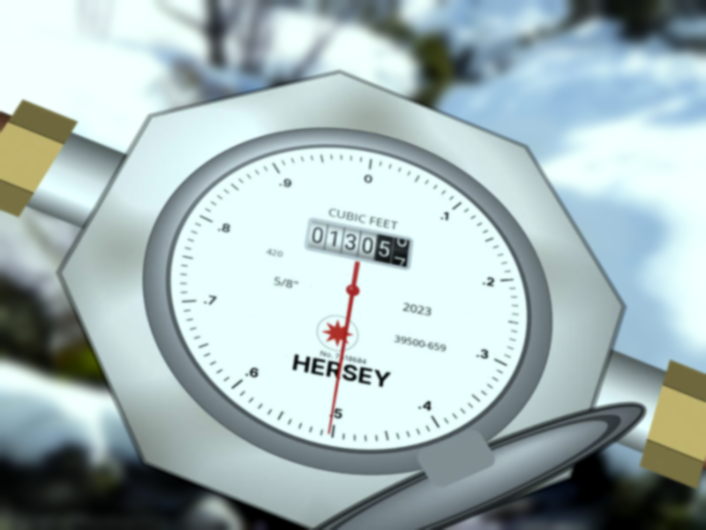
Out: 13056.50ft³
